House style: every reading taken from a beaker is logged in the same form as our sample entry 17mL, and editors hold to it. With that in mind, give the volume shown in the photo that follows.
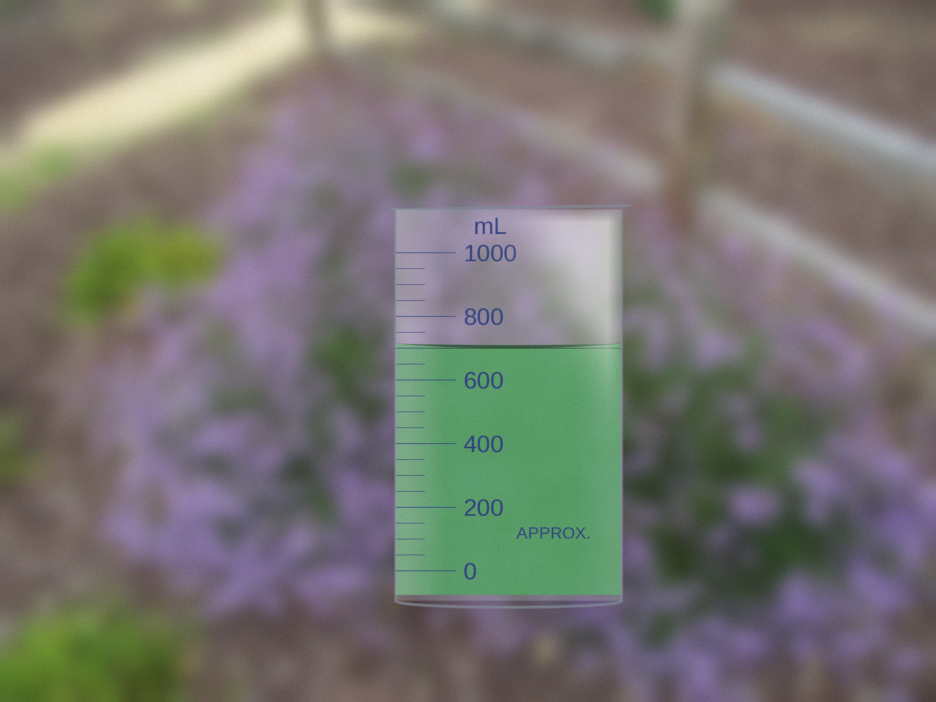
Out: 700mL
